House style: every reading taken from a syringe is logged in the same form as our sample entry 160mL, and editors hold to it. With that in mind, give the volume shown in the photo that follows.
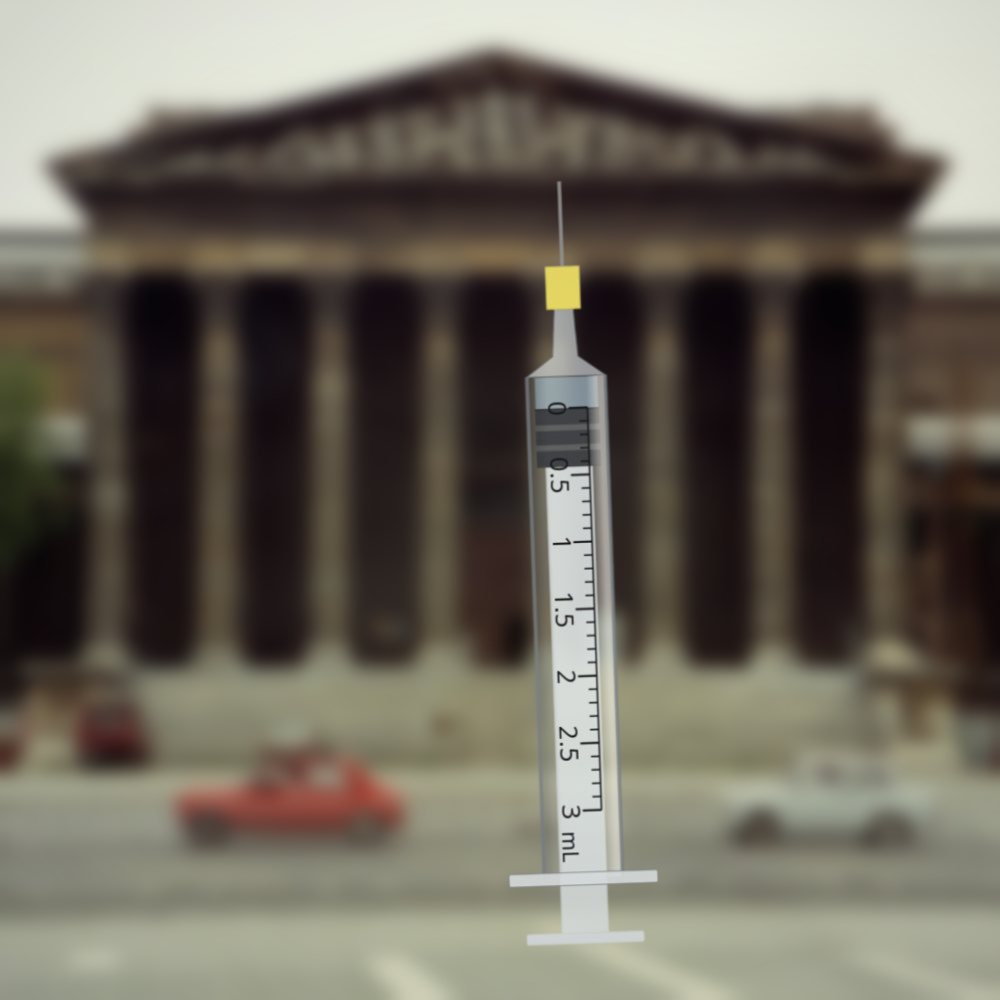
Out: 0mL
